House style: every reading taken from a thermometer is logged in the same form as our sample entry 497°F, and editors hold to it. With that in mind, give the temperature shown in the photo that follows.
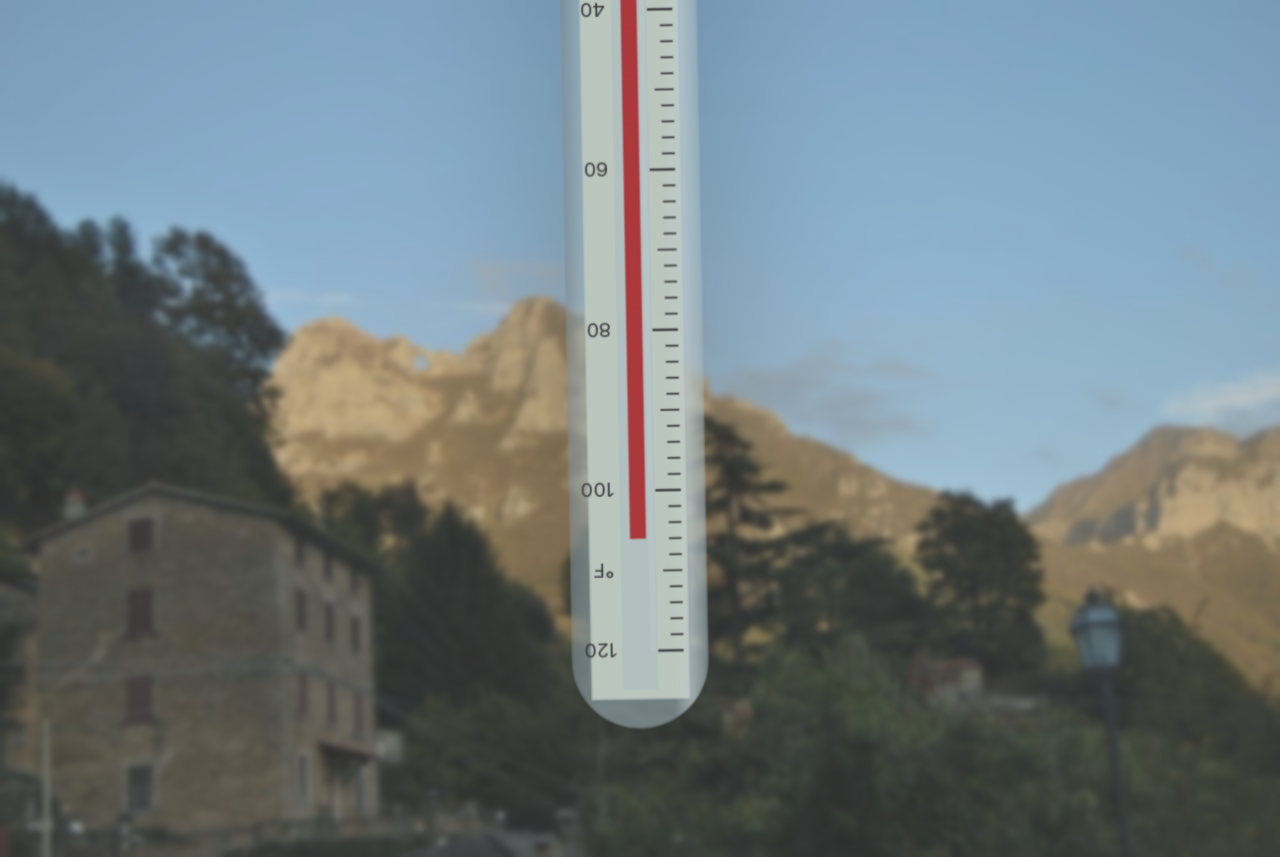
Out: 106°F
